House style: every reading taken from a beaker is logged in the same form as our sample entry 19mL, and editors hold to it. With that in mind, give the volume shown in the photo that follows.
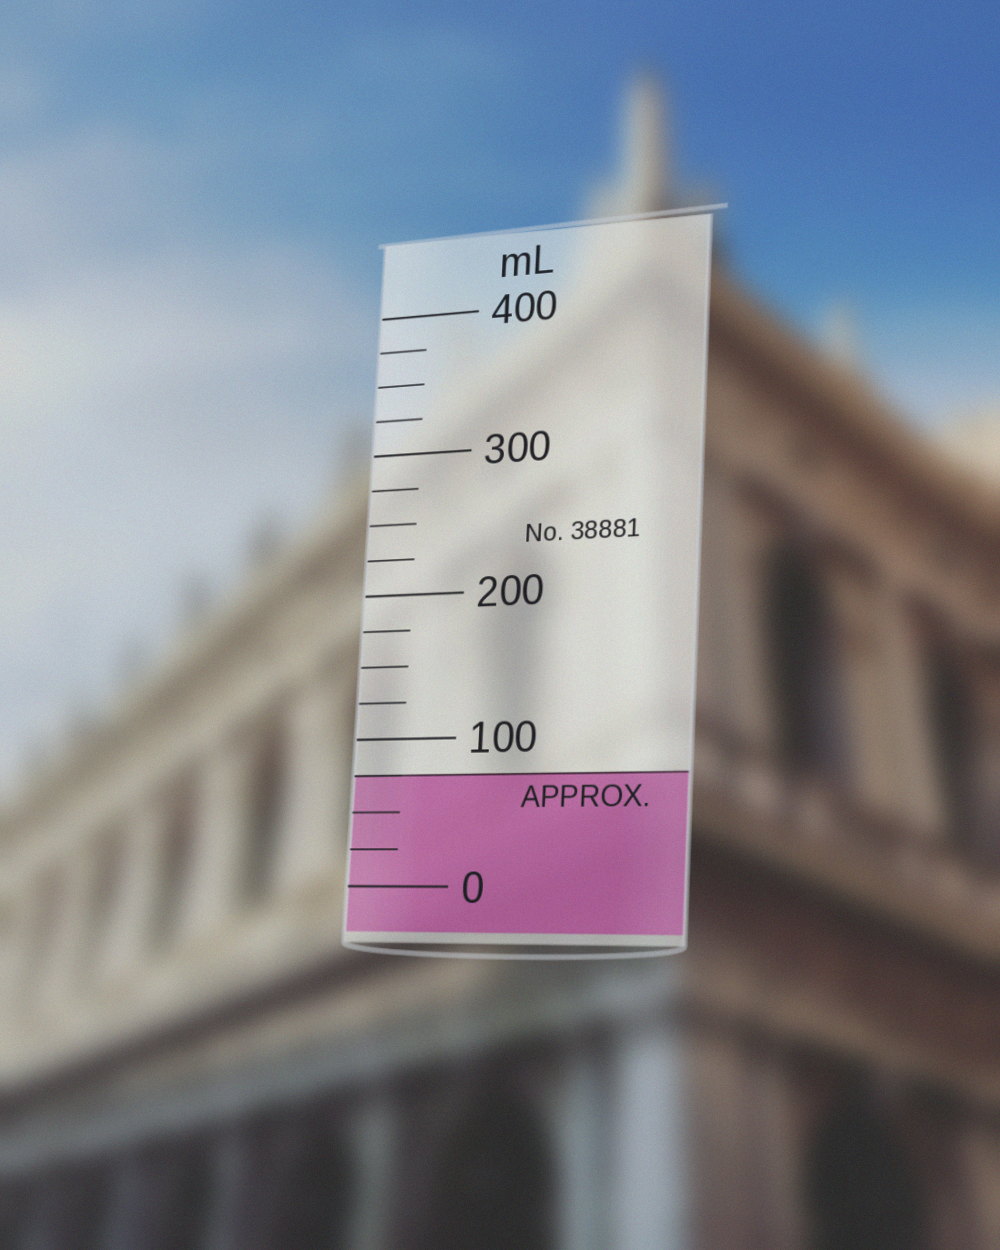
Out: 75mL
